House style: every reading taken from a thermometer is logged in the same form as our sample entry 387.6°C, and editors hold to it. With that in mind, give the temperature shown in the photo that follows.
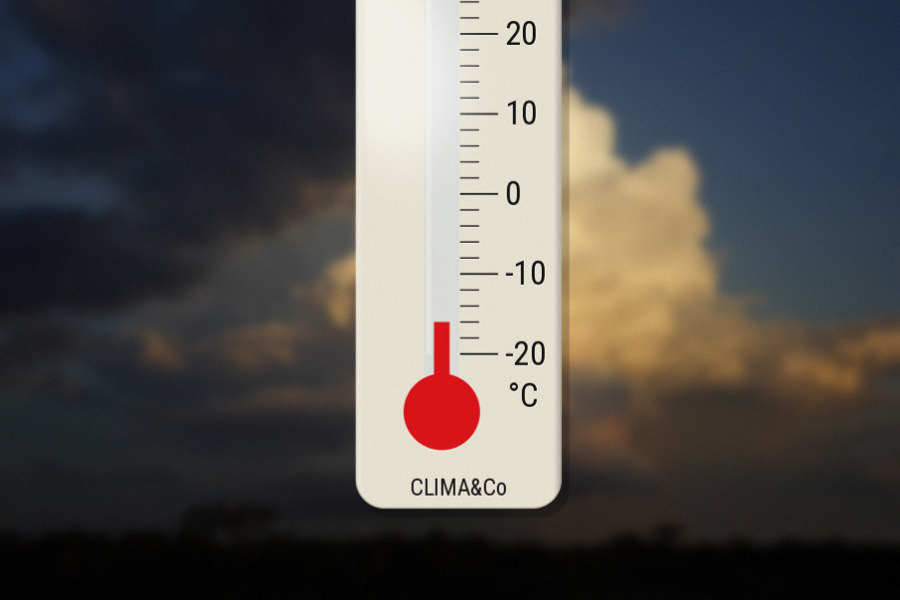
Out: -16°C
